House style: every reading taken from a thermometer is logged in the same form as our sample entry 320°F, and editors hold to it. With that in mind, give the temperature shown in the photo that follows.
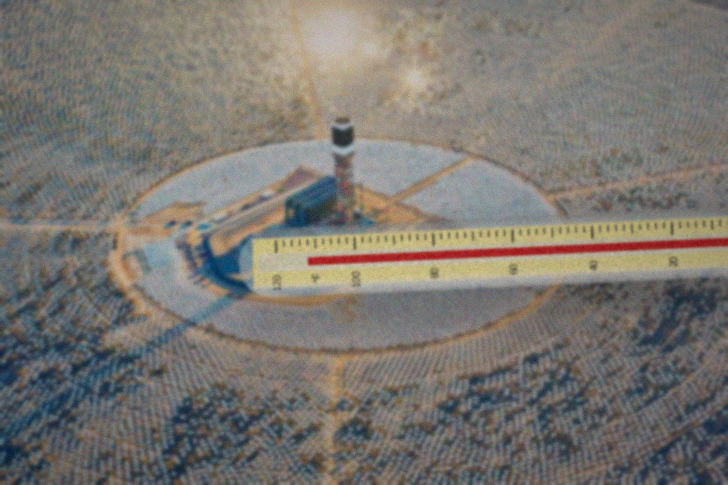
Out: 112°F
